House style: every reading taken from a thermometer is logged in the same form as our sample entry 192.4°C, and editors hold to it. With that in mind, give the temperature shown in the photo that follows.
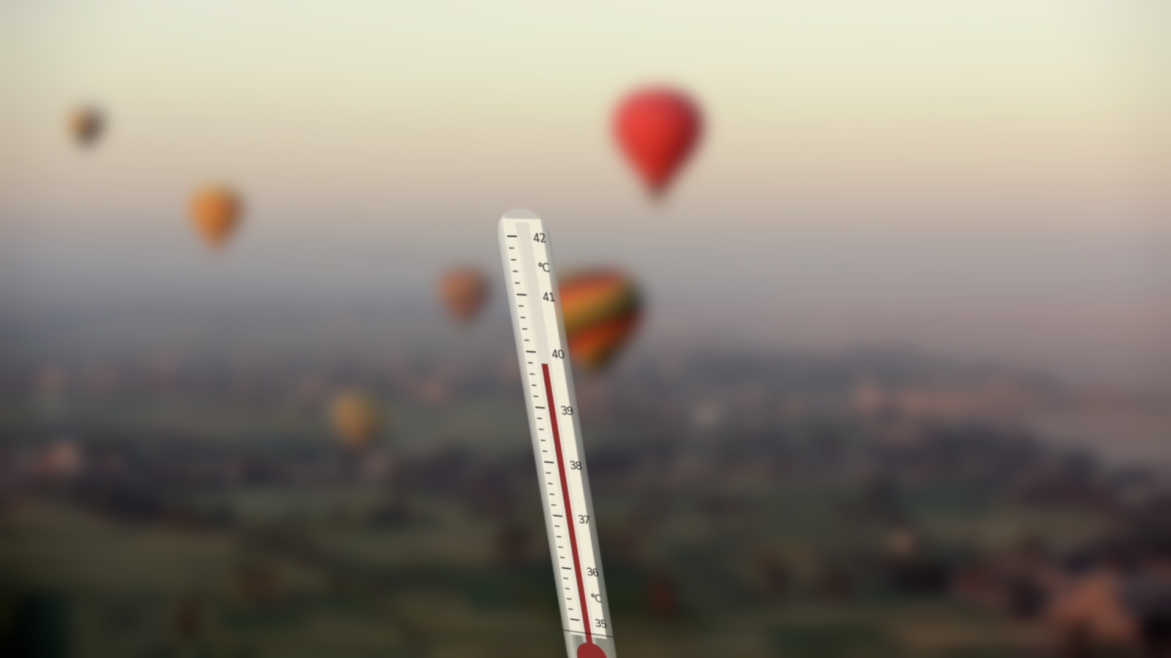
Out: 39.8°C
